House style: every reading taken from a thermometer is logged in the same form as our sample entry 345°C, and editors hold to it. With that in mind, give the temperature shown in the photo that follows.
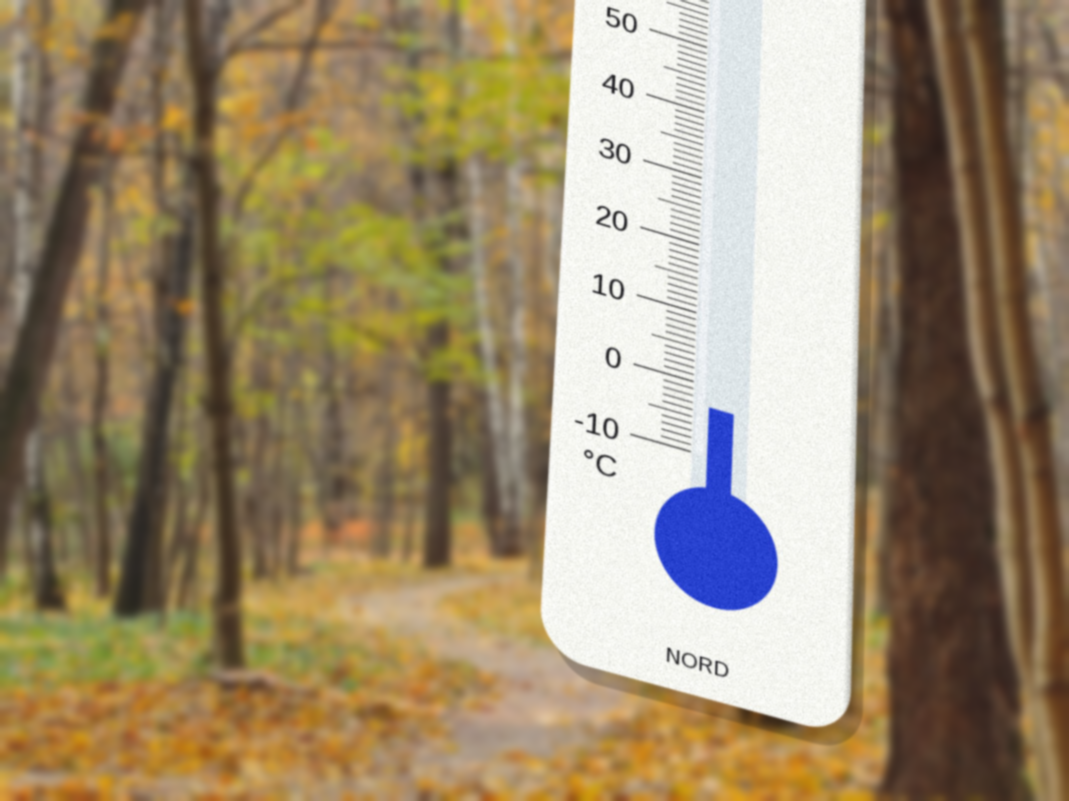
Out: -3°C
